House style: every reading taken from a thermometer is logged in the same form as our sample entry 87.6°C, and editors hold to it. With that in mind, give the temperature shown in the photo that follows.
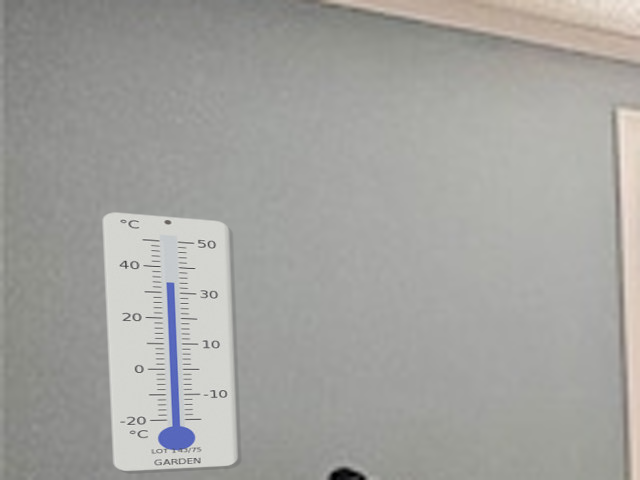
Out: 34°C
